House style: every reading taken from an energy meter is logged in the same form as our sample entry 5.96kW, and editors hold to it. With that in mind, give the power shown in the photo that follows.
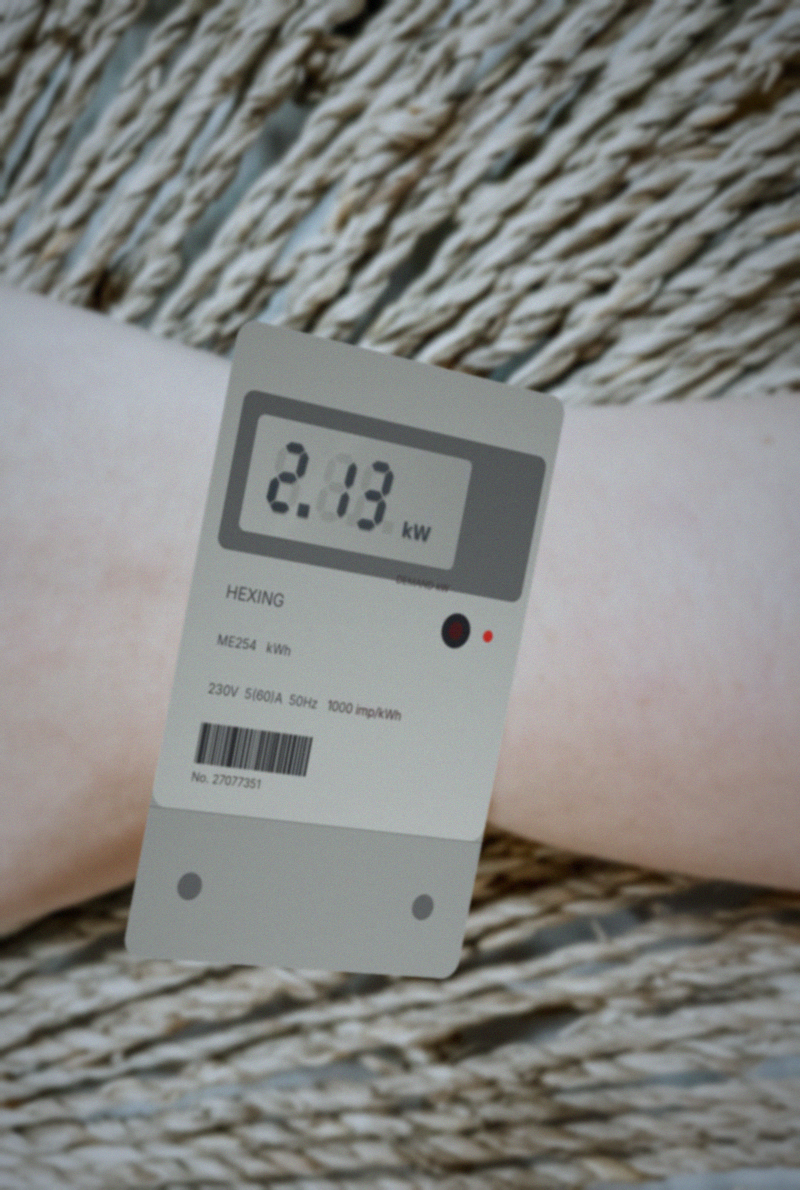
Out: 2.13kW
